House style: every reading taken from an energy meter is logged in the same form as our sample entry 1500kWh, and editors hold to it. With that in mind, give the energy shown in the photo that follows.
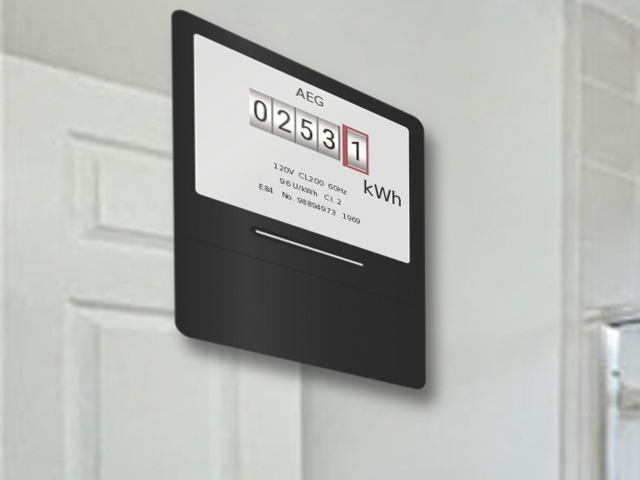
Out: 253.1kWh
